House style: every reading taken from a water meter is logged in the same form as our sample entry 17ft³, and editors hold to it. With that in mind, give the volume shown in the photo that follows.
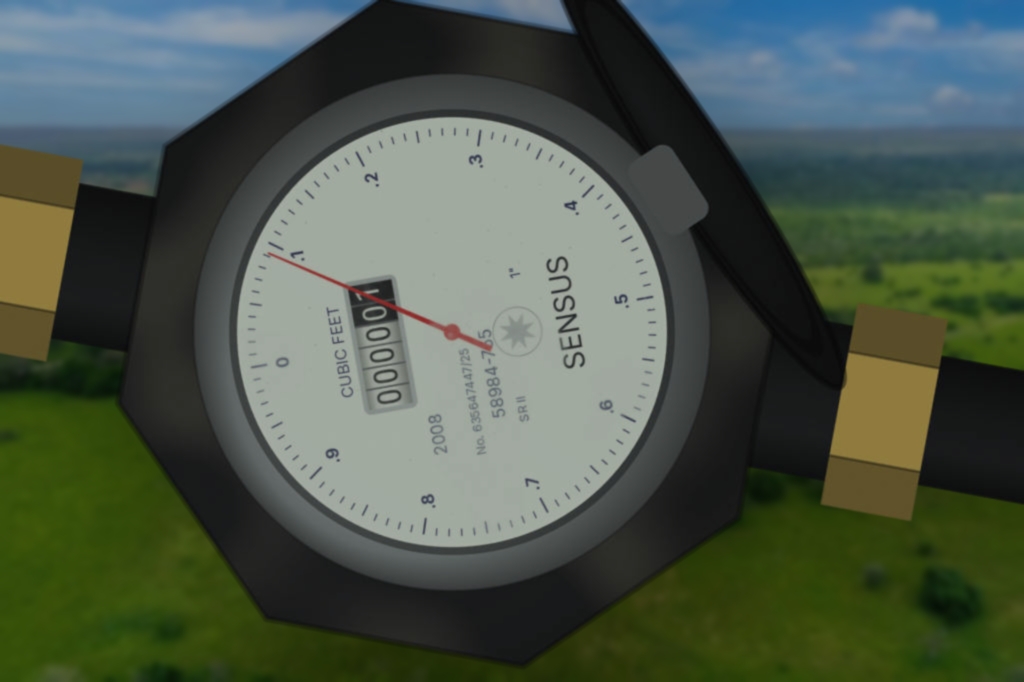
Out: 1.09ft³
